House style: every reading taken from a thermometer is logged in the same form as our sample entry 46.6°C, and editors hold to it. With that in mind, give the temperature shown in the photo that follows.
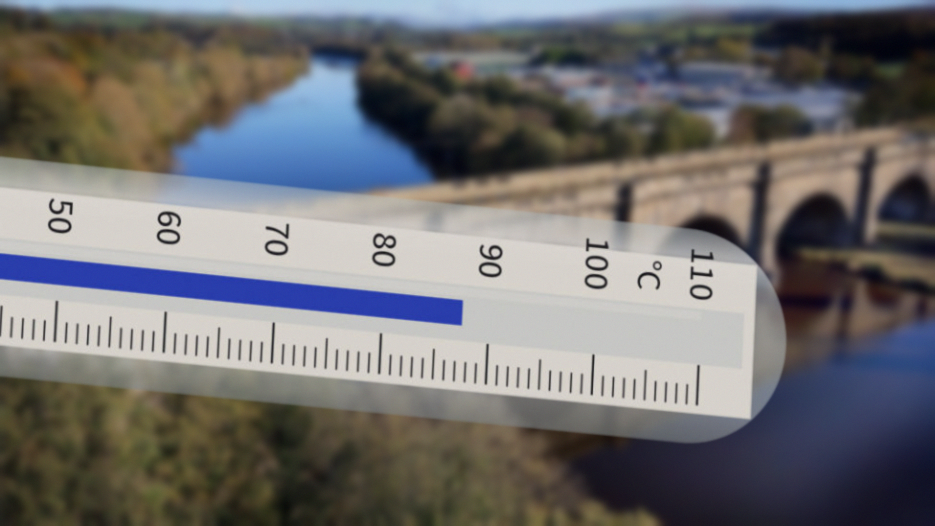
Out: 87.5°C
